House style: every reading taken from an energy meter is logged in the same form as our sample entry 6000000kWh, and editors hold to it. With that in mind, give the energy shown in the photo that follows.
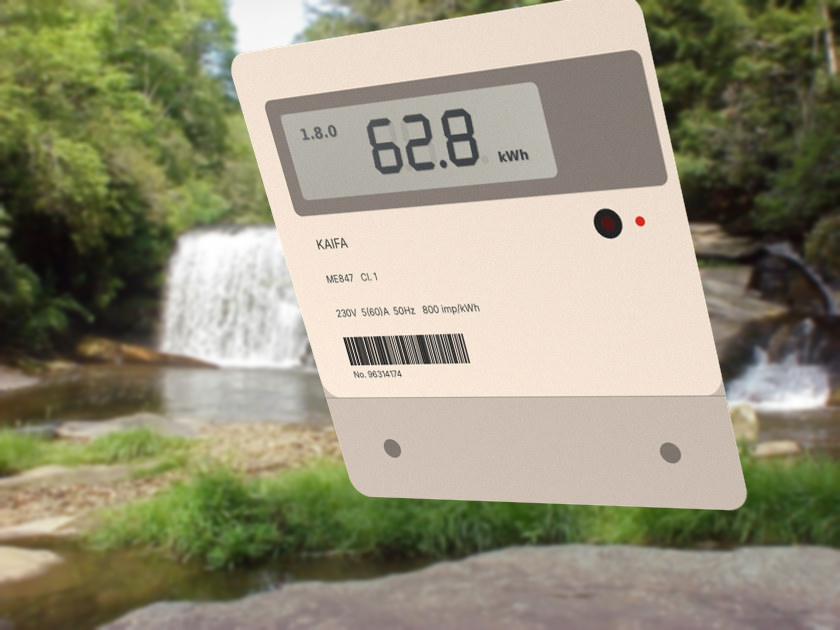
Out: 62.8kWh
